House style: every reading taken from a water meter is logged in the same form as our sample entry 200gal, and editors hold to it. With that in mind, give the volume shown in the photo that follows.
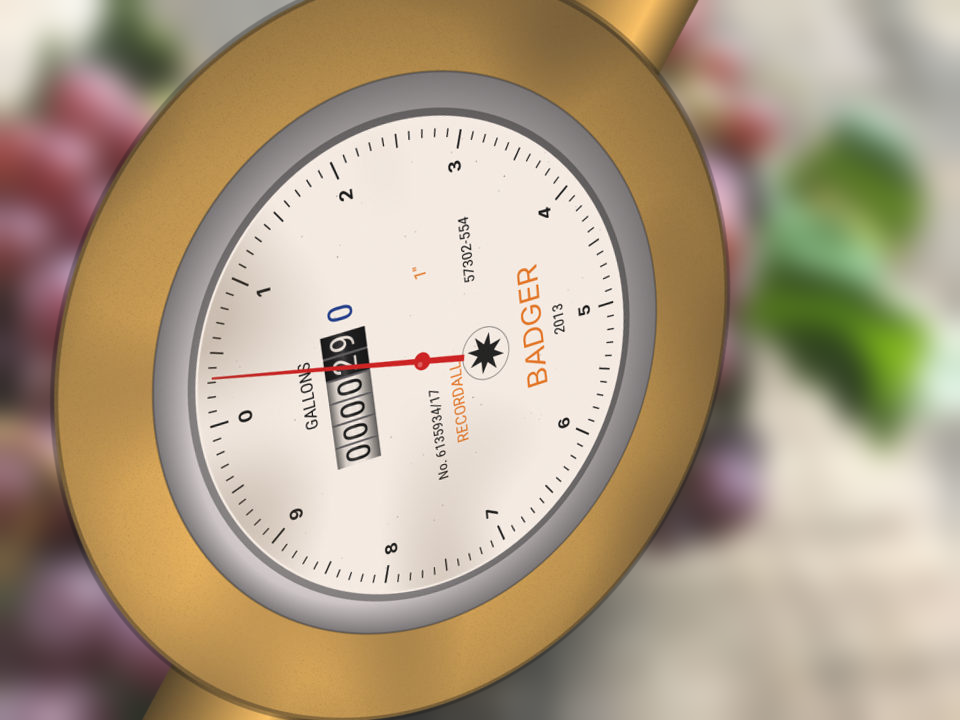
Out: 290.3gal
